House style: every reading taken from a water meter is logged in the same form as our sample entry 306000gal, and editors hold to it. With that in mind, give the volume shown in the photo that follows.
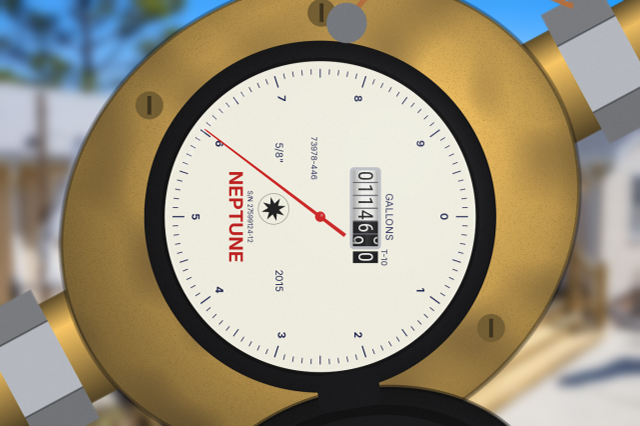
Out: 114686.0gal
